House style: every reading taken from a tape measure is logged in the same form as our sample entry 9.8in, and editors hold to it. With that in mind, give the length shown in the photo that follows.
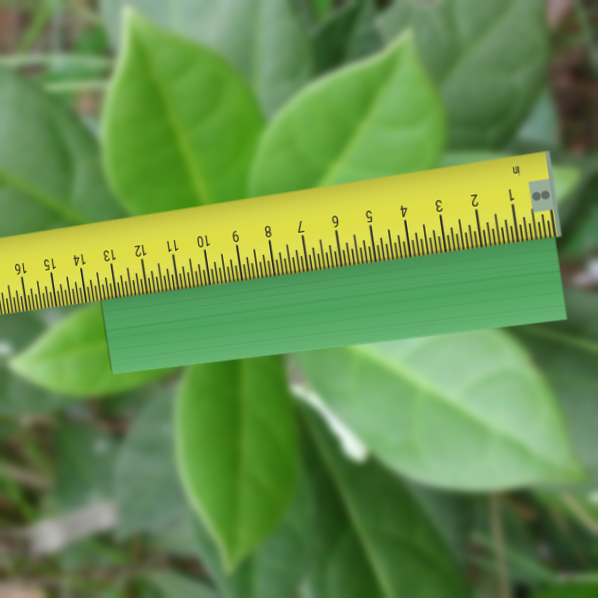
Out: 13.5in
